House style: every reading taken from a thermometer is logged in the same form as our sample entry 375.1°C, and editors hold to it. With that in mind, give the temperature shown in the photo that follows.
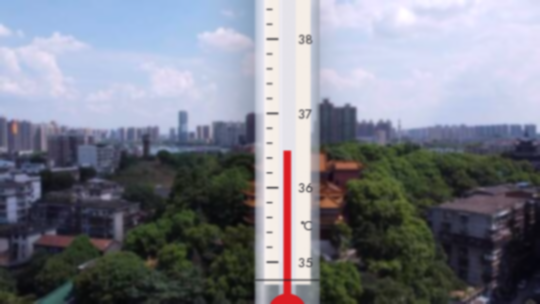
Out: 36.5°C
